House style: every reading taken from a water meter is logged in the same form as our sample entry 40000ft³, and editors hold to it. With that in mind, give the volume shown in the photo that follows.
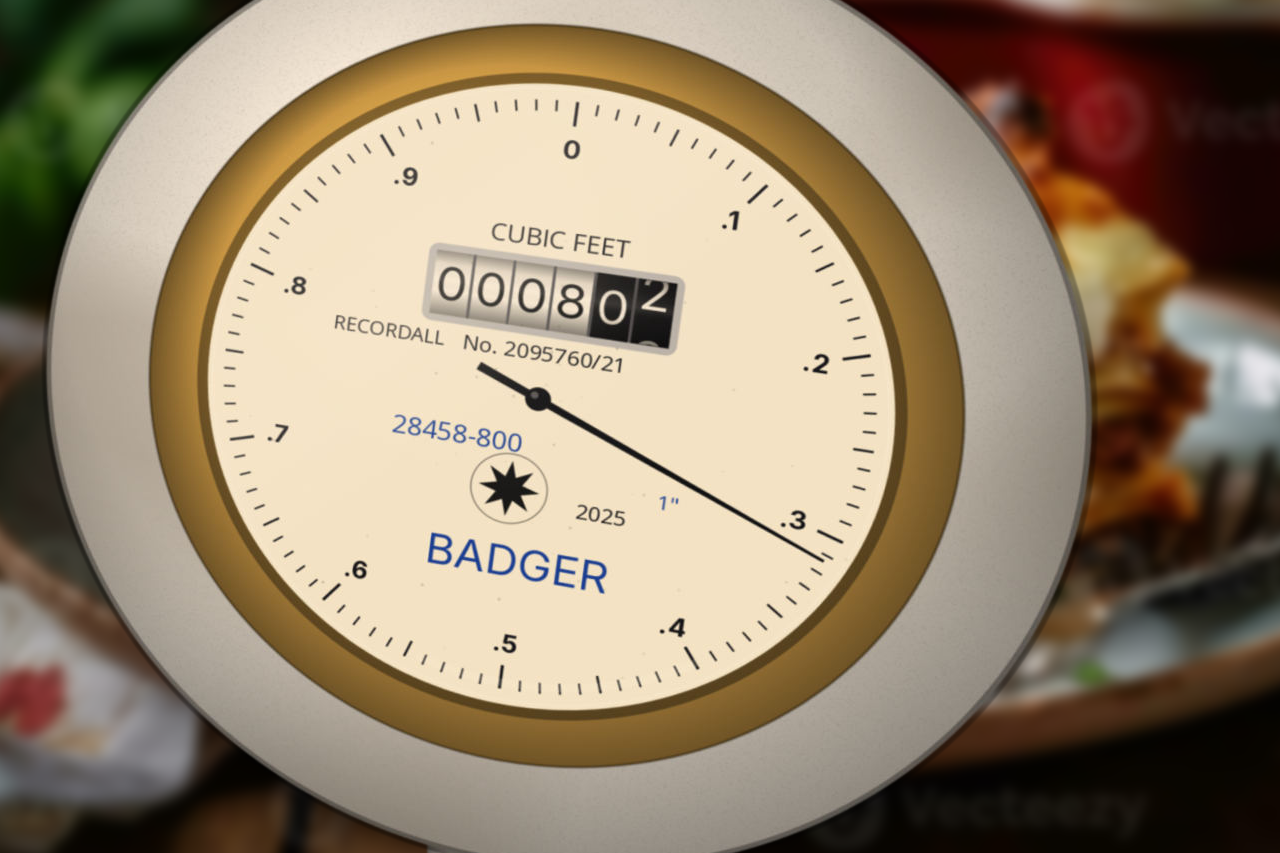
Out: 802.31ft³
